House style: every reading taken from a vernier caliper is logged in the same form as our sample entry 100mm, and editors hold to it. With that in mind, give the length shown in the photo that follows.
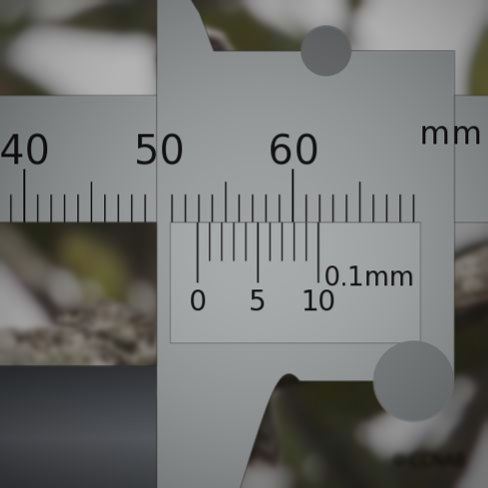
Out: 52.9mm
